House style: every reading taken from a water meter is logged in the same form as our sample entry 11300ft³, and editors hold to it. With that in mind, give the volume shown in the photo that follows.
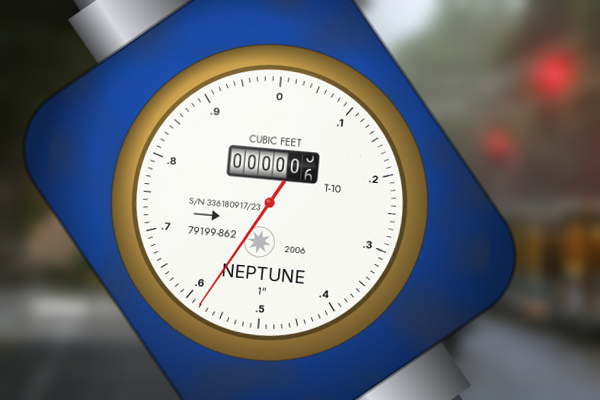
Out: 5.58ft³
